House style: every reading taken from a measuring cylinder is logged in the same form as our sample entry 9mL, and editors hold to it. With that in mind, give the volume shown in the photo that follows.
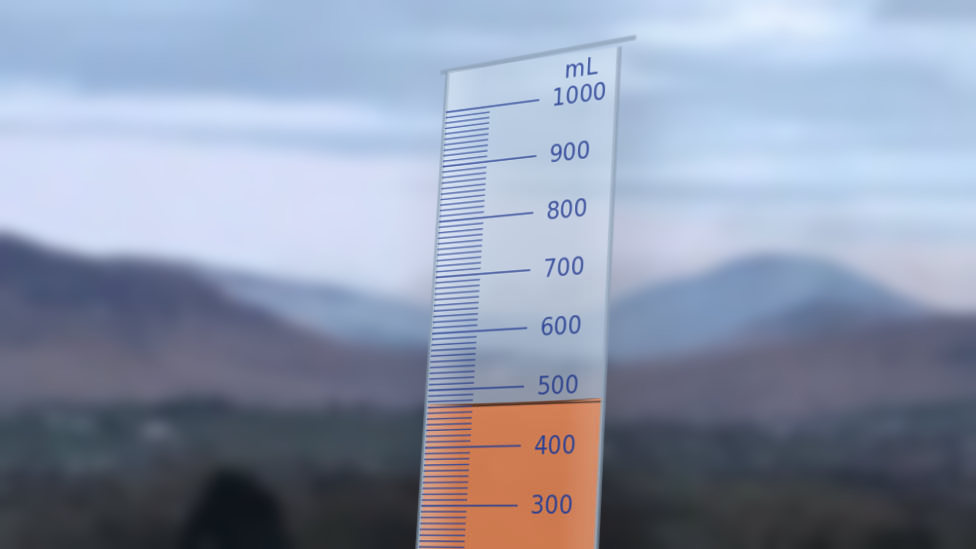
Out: 470mL
